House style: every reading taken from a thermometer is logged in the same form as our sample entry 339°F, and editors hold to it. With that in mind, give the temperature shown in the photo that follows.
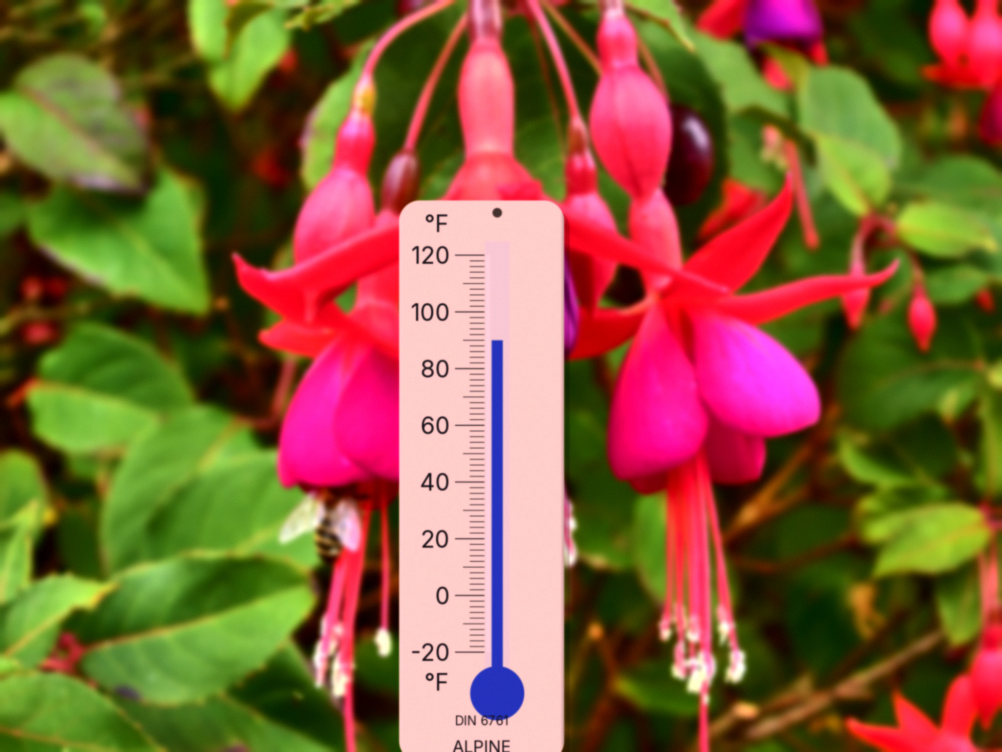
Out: 90°F
